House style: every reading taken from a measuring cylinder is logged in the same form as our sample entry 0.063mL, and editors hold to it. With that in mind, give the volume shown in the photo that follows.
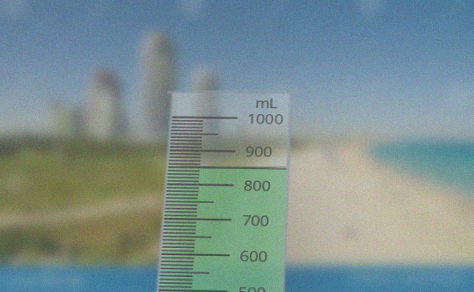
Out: 850mL
